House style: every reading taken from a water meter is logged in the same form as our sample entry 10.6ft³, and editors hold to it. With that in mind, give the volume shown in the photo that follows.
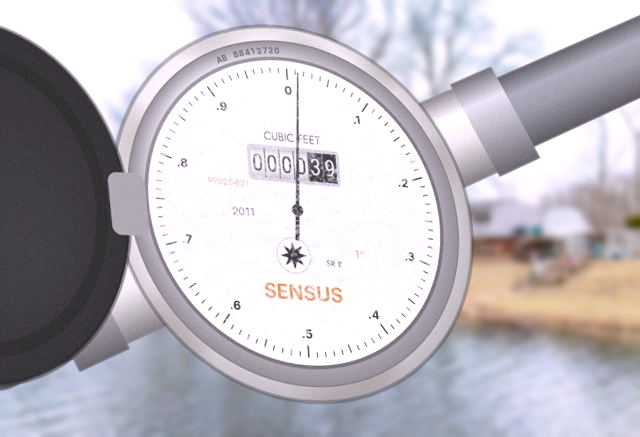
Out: 39.01ft³
